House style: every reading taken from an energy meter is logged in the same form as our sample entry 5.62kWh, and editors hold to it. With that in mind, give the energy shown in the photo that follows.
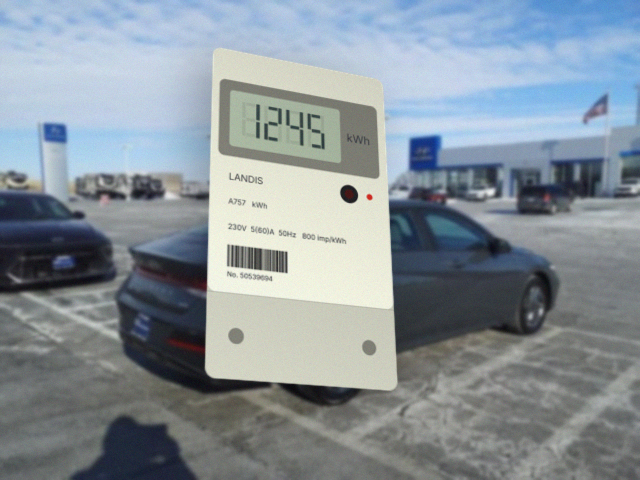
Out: 1245kWh
